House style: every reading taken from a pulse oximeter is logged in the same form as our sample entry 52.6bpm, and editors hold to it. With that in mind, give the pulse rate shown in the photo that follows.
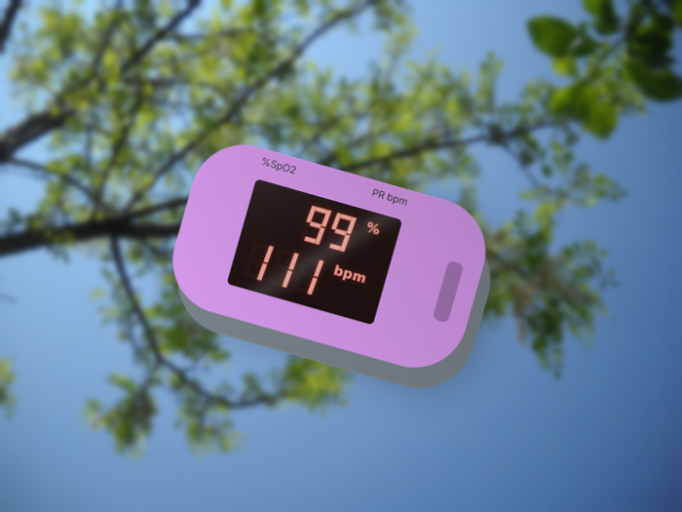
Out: 111bpm
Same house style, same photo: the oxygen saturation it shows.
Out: 99%
